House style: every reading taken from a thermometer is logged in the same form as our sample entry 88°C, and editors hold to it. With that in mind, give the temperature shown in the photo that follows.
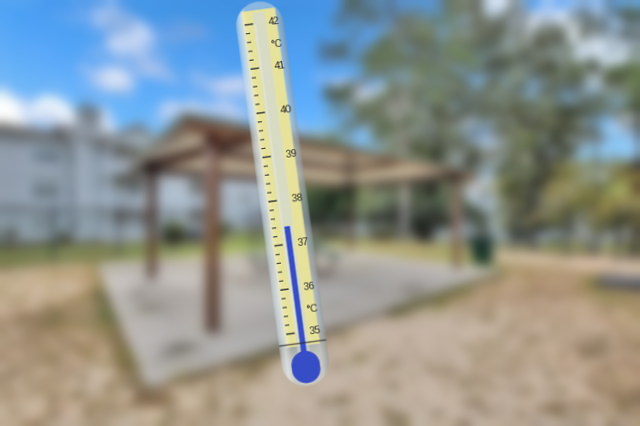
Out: 37.4°C
